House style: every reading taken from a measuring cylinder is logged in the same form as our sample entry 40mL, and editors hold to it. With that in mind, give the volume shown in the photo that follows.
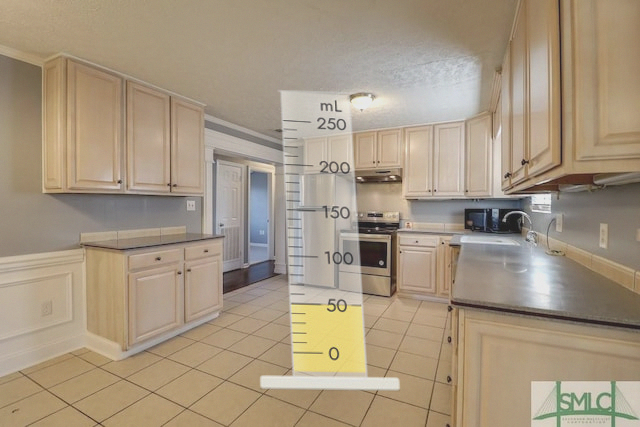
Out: 50mL
